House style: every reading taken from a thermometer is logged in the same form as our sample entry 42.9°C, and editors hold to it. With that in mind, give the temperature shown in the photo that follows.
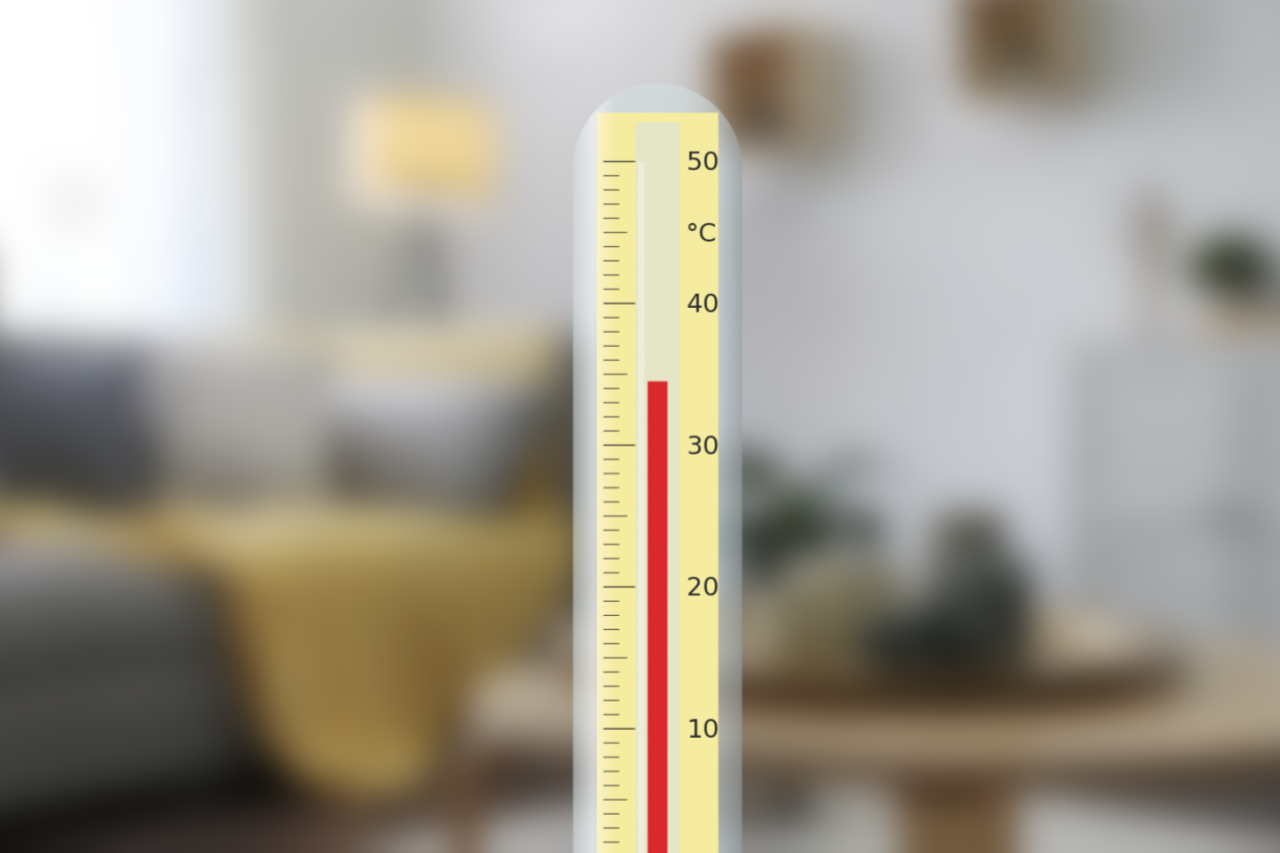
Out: 34.5°C
